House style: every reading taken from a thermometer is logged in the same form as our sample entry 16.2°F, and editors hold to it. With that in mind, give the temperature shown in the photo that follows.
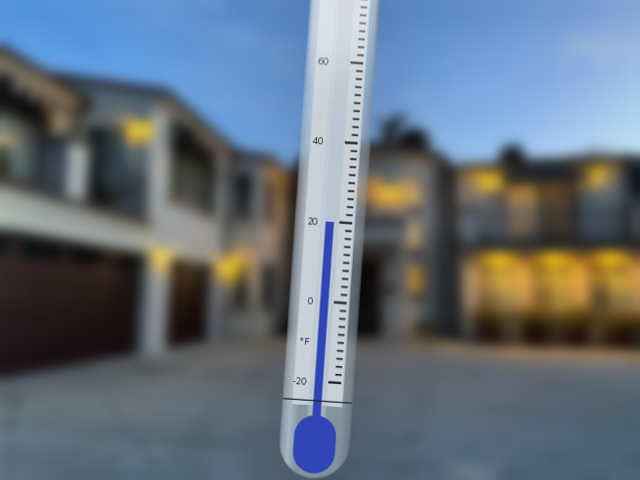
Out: 20°F
